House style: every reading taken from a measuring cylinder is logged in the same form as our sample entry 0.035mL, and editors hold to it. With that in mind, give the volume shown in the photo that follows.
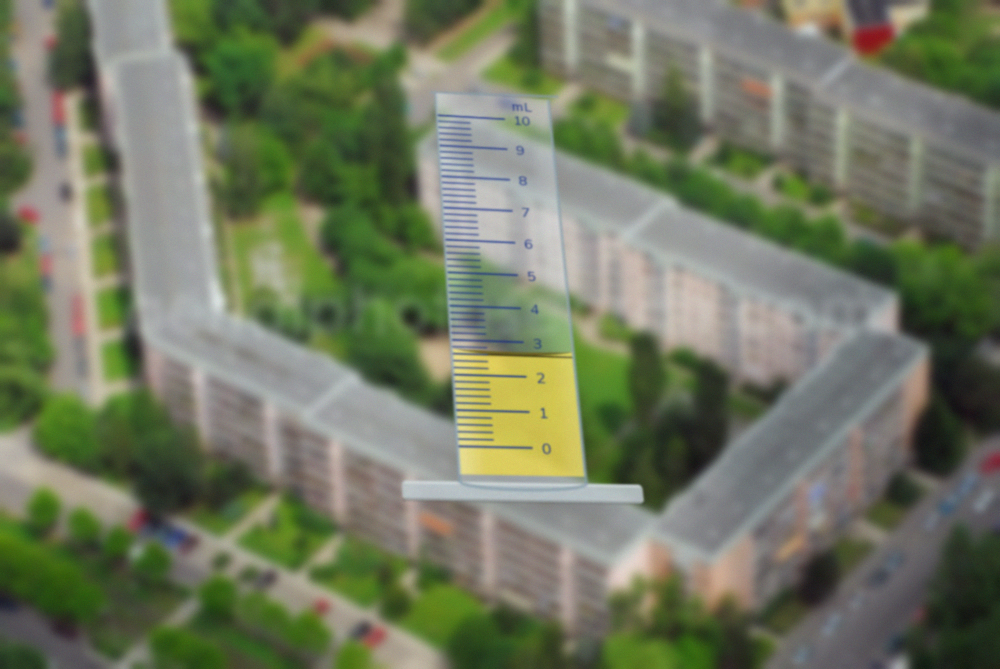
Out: 2.6mL
